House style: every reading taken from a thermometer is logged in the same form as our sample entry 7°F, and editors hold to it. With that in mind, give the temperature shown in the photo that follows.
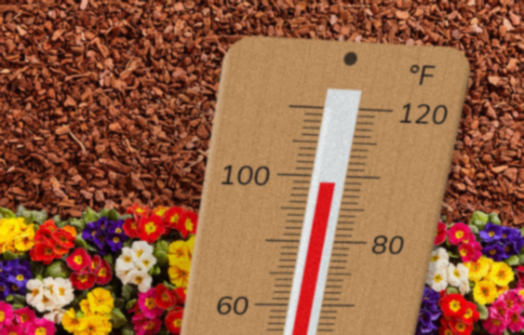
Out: 98°F
